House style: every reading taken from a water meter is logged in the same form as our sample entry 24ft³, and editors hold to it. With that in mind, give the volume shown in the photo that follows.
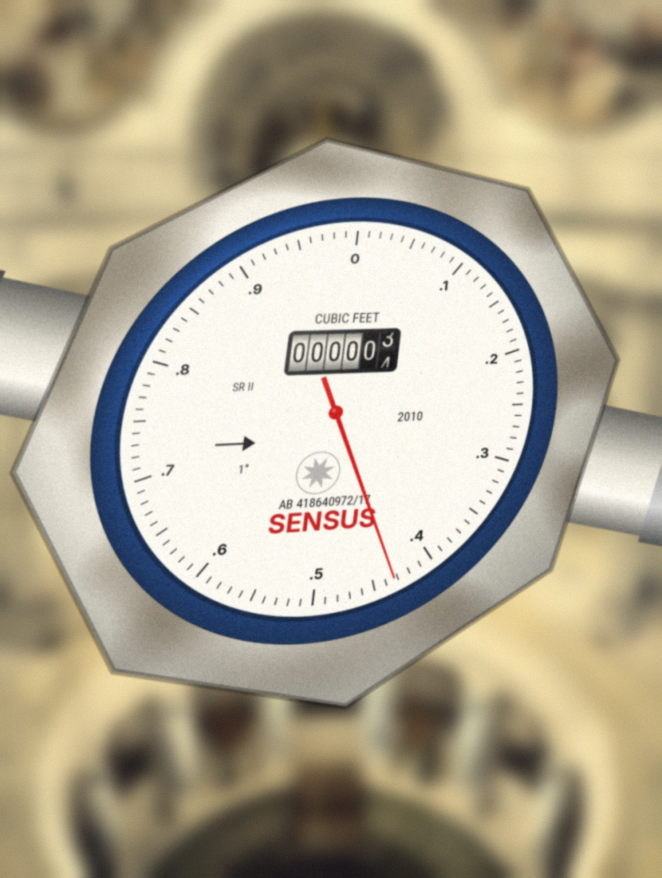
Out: 3.43ft³
